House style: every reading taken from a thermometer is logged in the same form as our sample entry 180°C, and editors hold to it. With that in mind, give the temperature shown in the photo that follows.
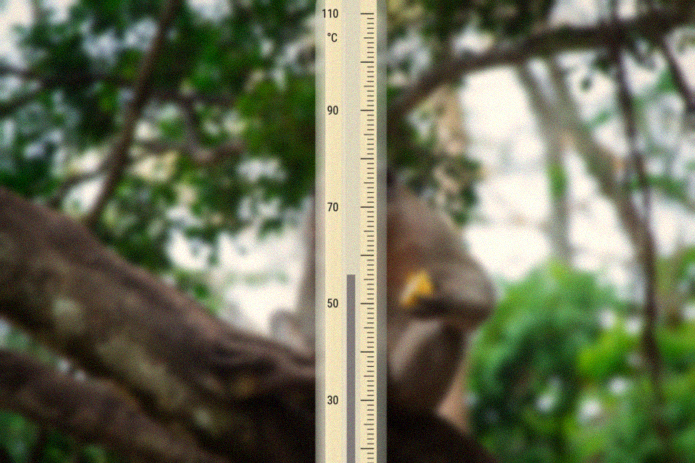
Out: 56°C
